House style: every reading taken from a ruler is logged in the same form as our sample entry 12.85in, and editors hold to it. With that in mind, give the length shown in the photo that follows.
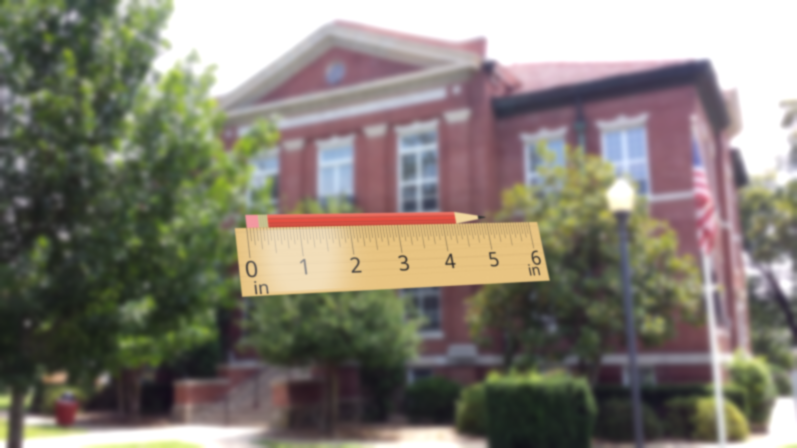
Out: 5in
